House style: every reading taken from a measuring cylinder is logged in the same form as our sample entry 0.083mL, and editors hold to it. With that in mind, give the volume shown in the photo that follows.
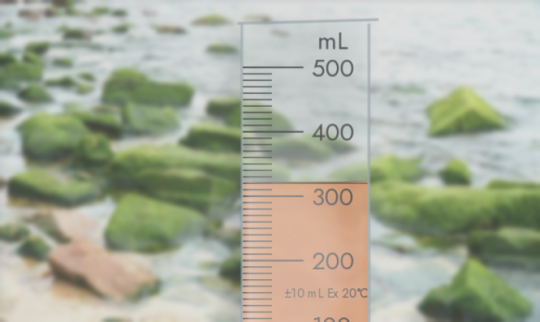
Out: 320mL
